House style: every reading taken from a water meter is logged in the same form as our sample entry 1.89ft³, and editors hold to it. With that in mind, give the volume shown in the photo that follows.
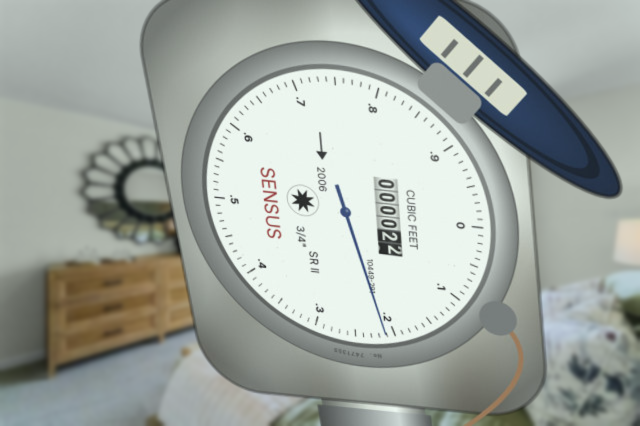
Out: 22.21ft³
